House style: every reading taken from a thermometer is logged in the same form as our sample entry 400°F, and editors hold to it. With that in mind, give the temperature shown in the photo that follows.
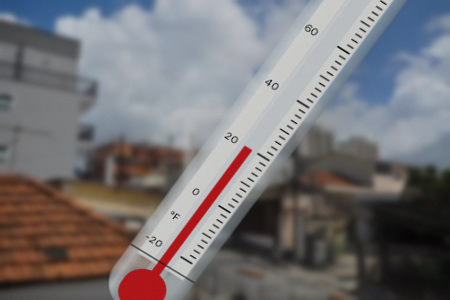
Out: 20°F
